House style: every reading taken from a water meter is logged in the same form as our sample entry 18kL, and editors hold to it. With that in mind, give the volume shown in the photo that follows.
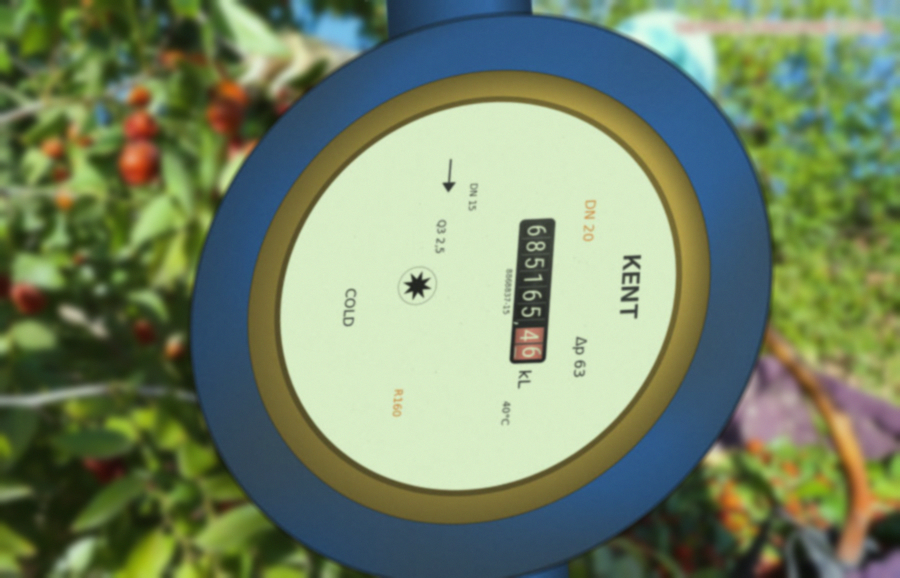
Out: 685165.46kL
